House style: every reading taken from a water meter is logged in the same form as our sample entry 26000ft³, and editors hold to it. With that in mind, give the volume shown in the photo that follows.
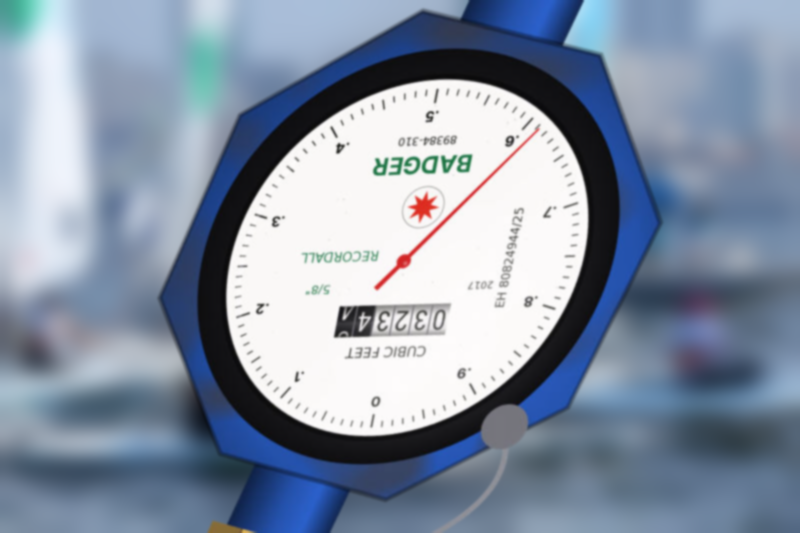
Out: 32343.61ft³
